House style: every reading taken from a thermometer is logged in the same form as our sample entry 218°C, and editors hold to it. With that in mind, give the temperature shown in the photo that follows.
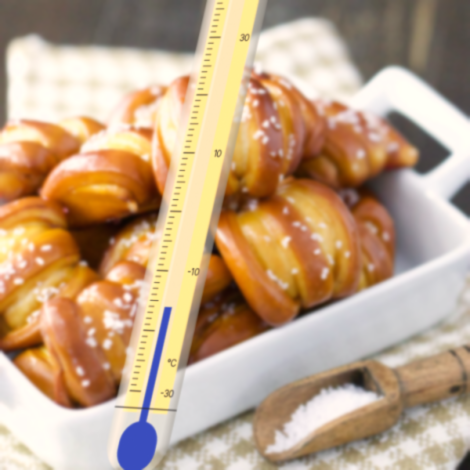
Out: -16°C
